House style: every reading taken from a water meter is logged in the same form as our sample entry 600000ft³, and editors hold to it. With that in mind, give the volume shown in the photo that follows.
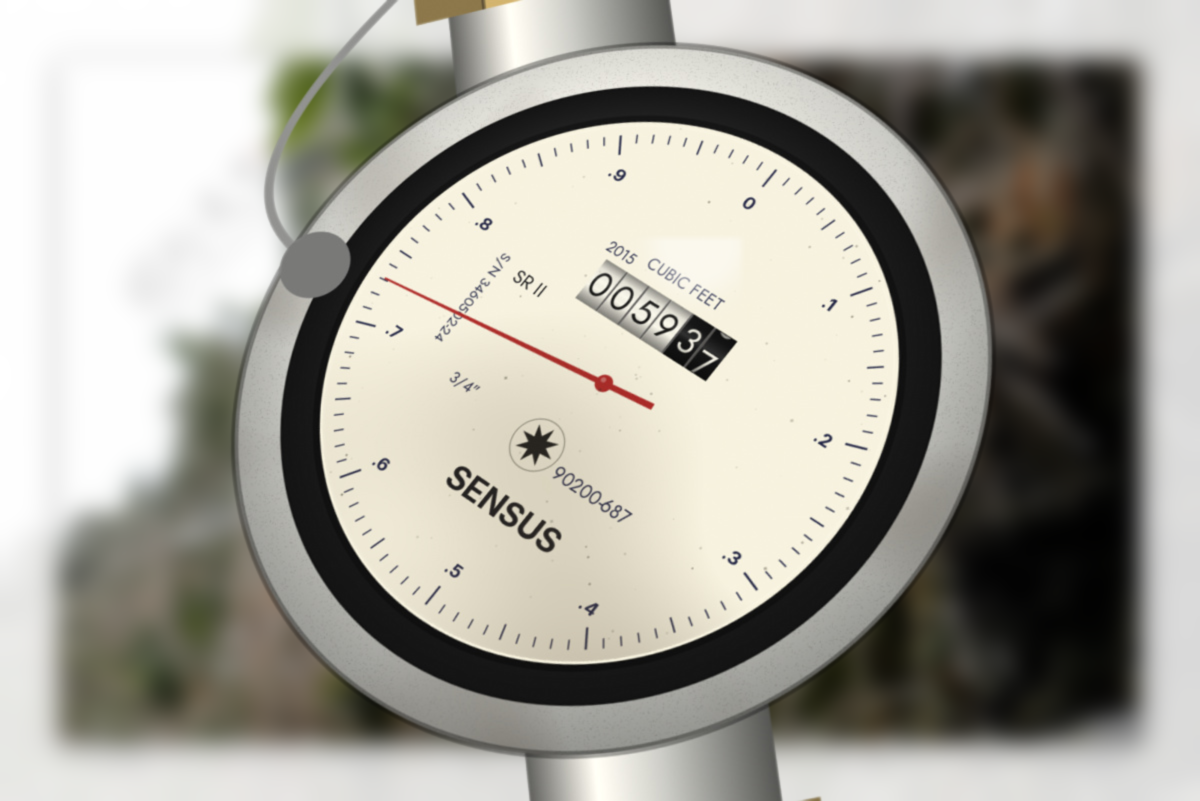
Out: 5936.73ft³
